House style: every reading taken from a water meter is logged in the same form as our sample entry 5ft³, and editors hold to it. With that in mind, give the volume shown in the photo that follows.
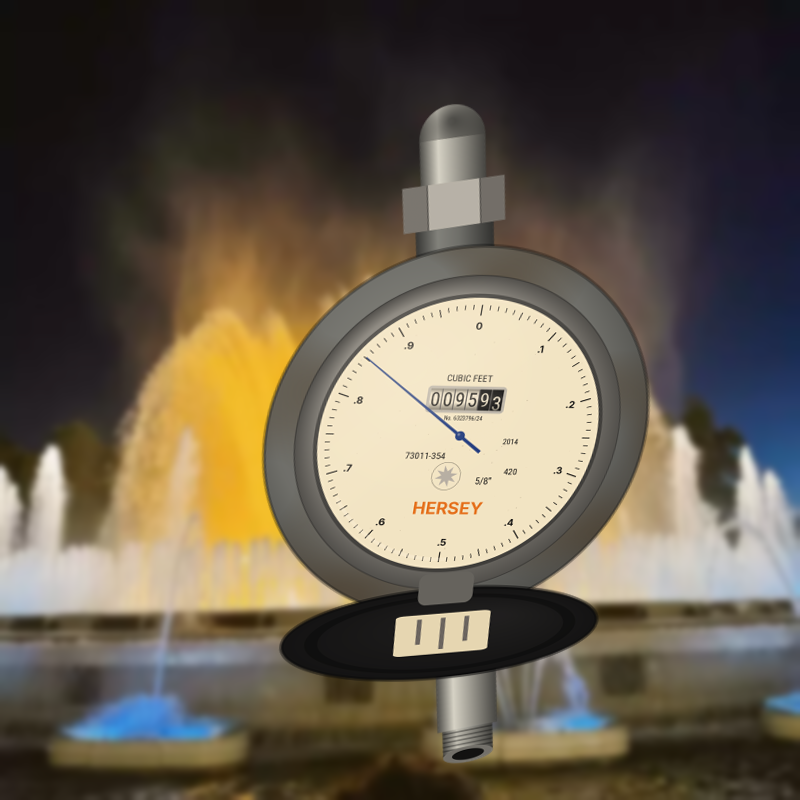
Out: 9592.85ft³
